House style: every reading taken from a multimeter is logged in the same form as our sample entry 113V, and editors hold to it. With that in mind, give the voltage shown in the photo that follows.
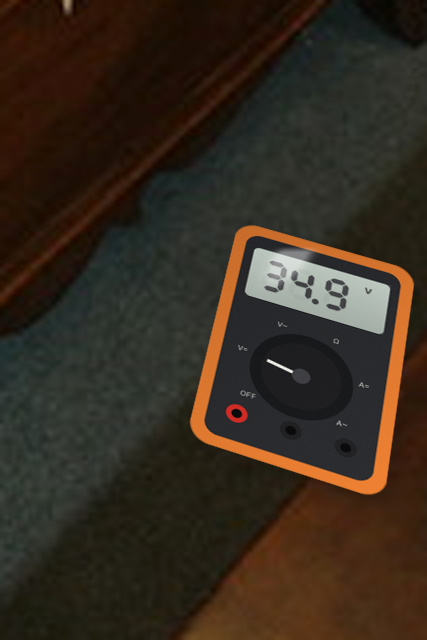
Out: 34.9V
